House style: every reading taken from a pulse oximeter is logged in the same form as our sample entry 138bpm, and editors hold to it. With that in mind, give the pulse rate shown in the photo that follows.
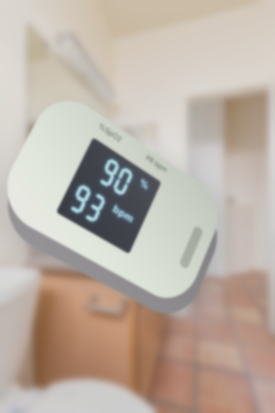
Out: 93bpm
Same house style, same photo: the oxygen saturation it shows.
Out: 90%
